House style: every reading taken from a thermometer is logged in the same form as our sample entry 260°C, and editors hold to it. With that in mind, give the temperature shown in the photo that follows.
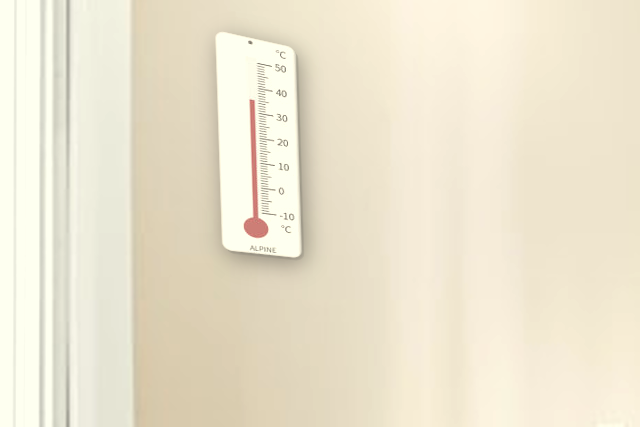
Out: 35°C
